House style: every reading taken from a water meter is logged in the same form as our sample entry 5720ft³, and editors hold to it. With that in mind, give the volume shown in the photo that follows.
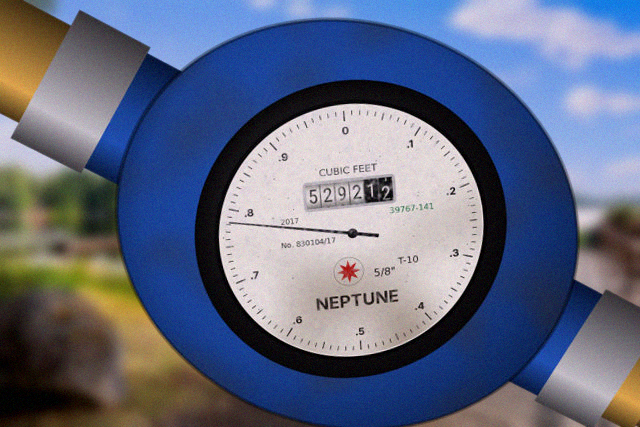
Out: 529211.78ft³
